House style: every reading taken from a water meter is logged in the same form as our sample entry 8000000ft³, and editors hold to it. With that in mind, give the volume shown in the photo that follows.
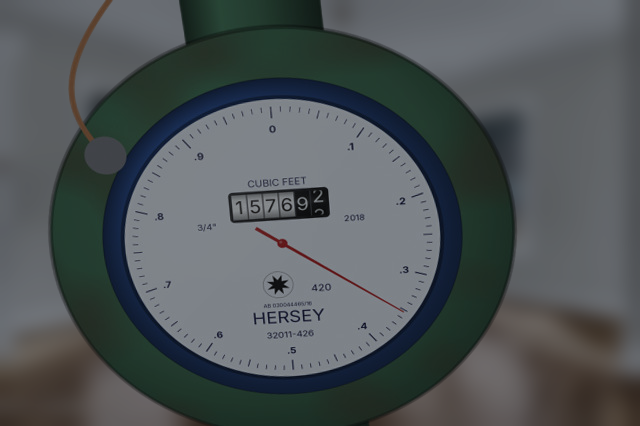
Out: 157692.35ft³
